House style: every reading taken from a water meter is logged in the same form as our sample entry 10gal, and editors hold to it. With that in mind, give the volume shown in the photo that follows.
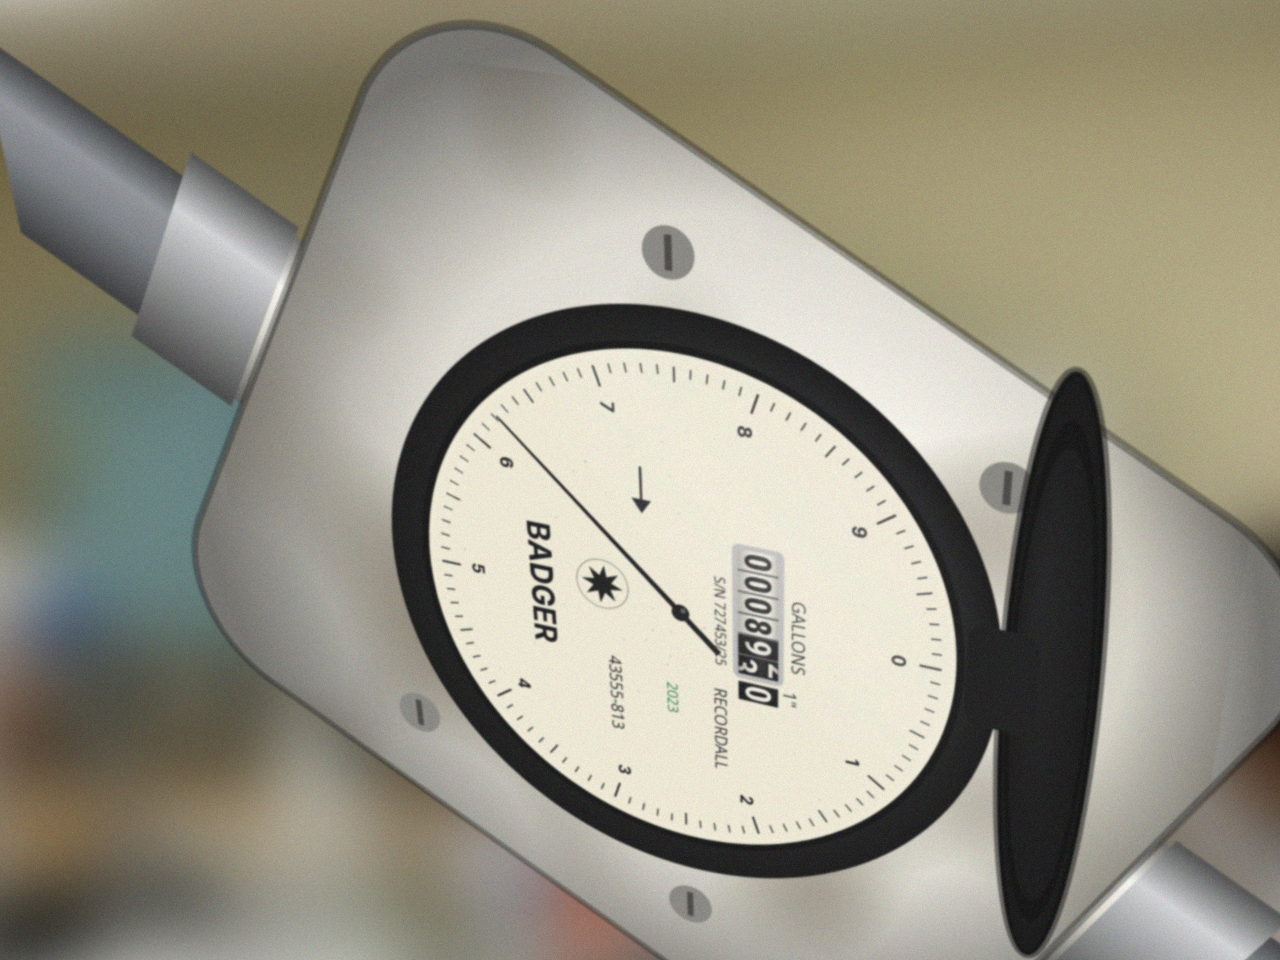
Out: 8926.2gal
